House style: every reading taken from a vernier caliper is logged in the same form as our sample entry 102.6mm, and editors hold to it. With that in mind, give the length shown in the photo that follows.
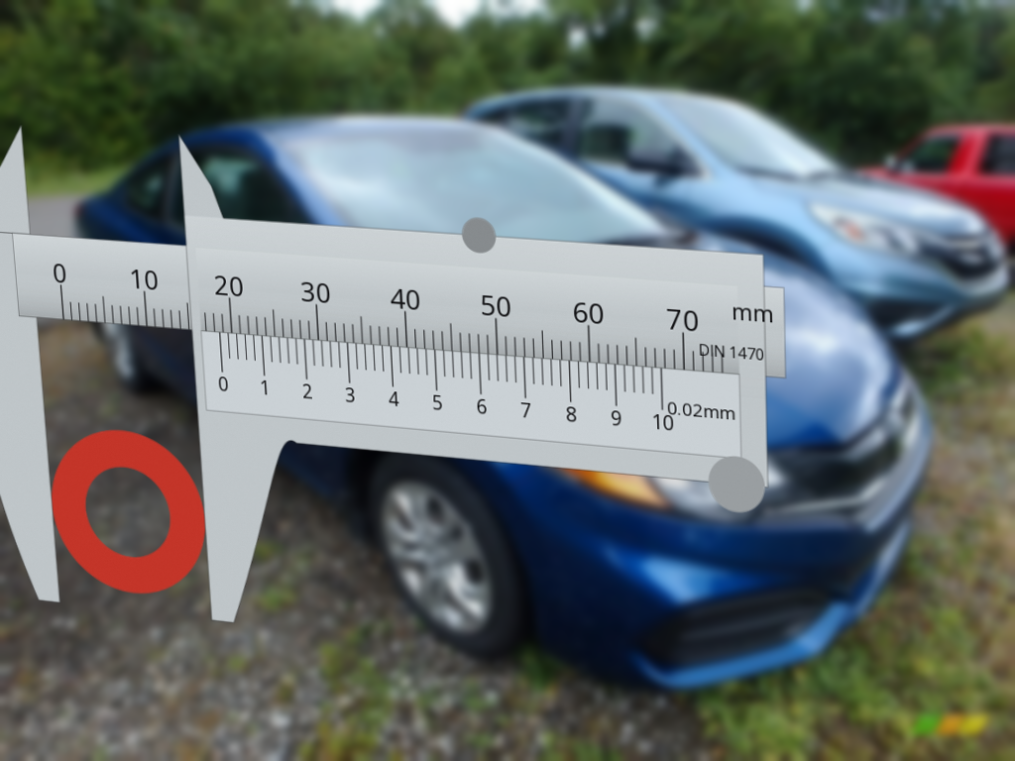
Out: 18.6mm
